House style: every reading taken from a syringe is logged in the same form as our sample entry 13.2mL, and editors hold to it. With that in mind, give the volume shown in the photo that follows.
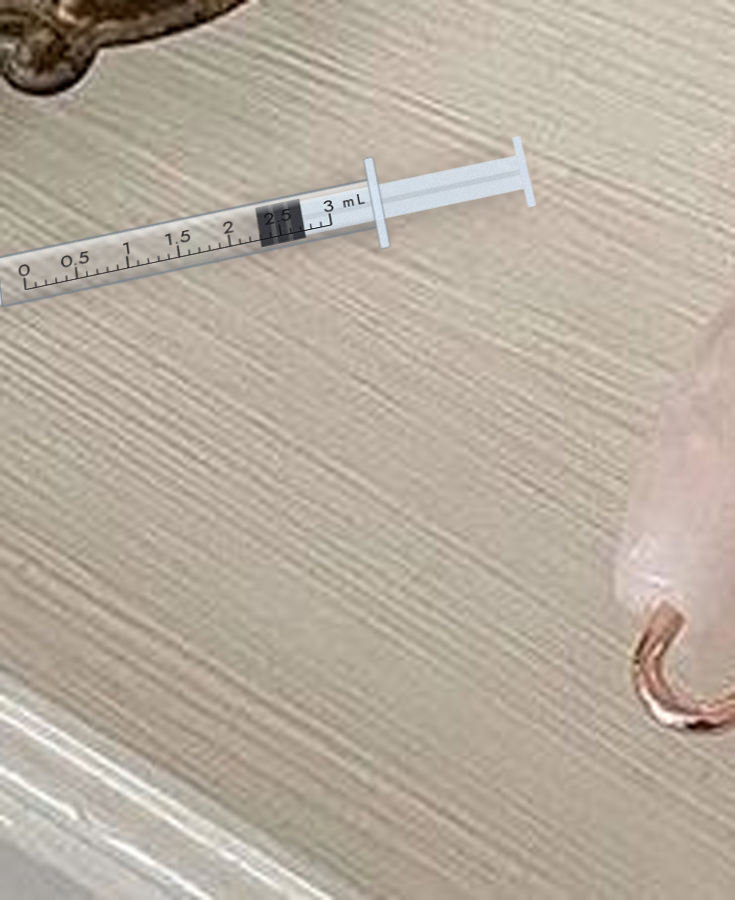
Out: 2.3mL
